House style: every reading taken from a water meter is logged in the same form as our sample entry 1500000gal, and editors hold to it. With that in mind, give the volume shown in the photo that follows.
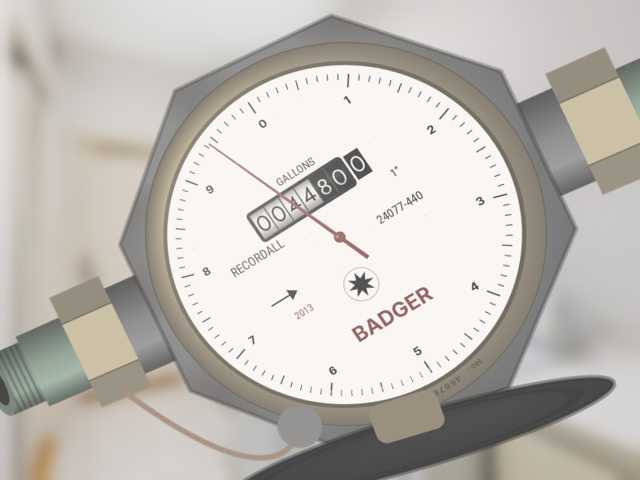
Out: 44799.4gal
